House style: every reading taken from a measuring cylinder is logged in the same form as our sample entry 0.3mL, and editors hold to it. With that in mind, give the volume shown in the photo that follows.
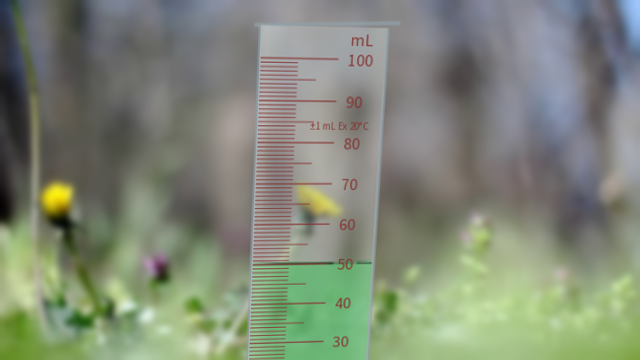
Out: 50mL
